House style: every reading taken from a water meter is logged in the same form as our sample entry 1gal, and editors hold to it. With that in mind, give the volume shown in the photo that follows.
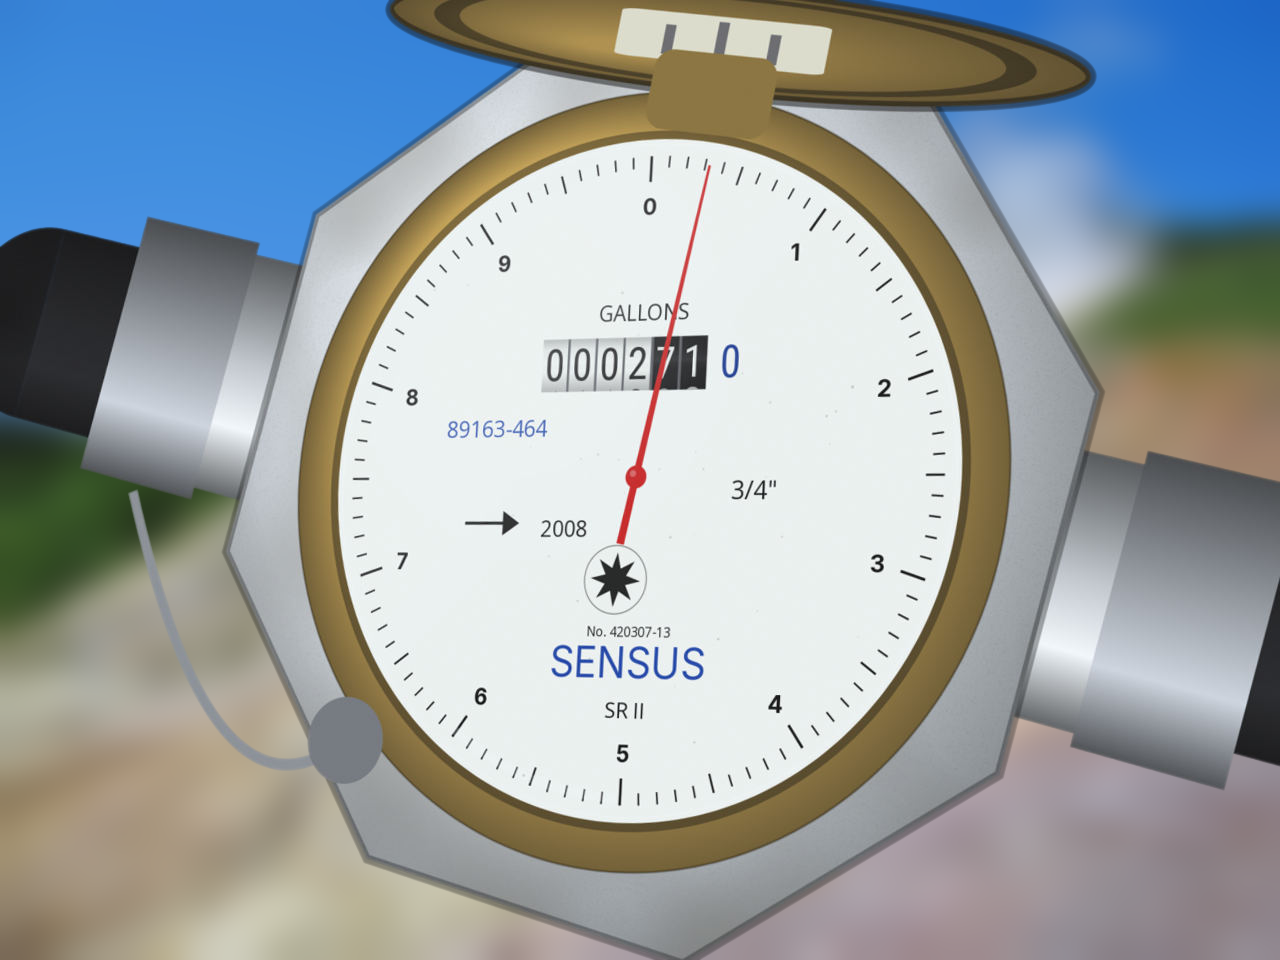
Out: 2710.3gal
